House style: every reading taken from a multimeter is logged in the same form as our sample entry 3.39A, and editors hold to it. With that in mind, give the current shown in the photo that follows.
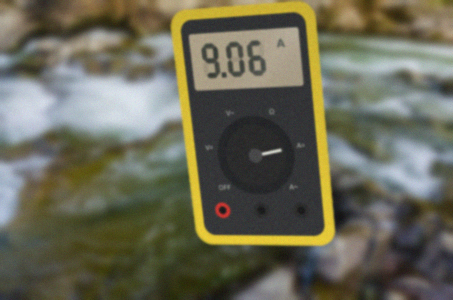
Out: 9.06A
